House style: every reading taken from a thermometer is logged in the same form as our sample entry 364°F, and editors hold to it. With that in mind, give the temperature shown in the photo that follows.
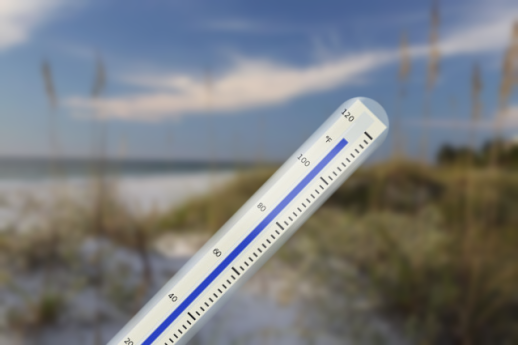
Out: 114°F
